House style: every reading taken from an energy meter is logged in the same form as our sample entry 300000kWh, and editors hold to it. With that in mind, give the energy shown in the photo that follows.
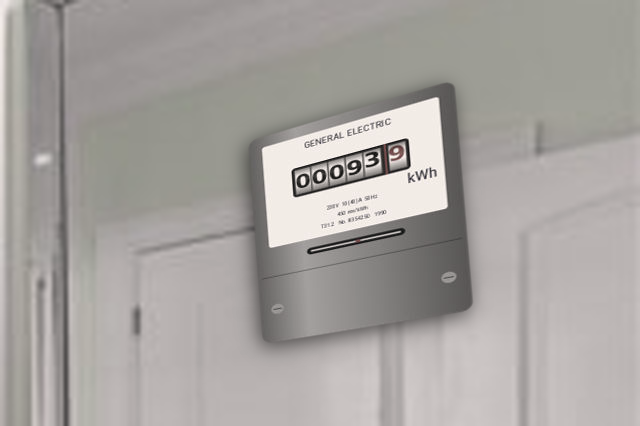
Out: 93.9kWh
